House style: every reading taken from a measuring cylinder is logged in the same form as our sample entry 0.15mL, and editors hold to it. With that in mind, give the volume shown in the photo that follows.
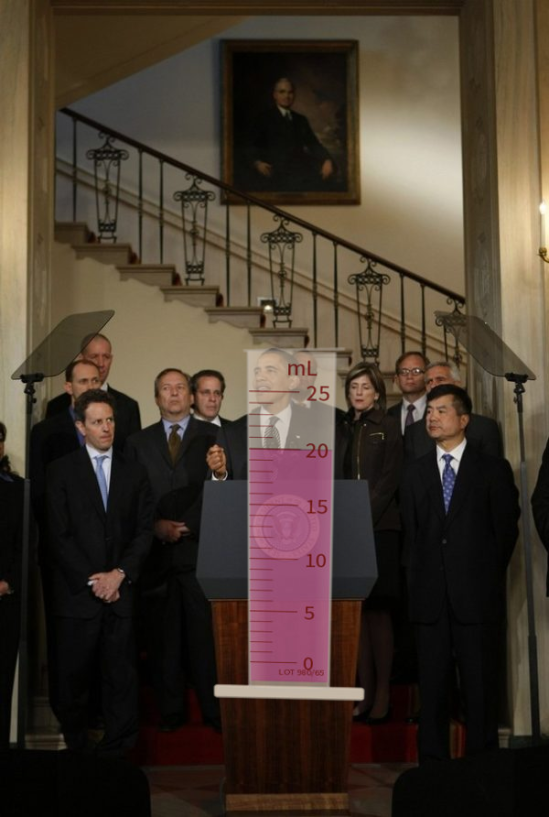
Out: 20mL
